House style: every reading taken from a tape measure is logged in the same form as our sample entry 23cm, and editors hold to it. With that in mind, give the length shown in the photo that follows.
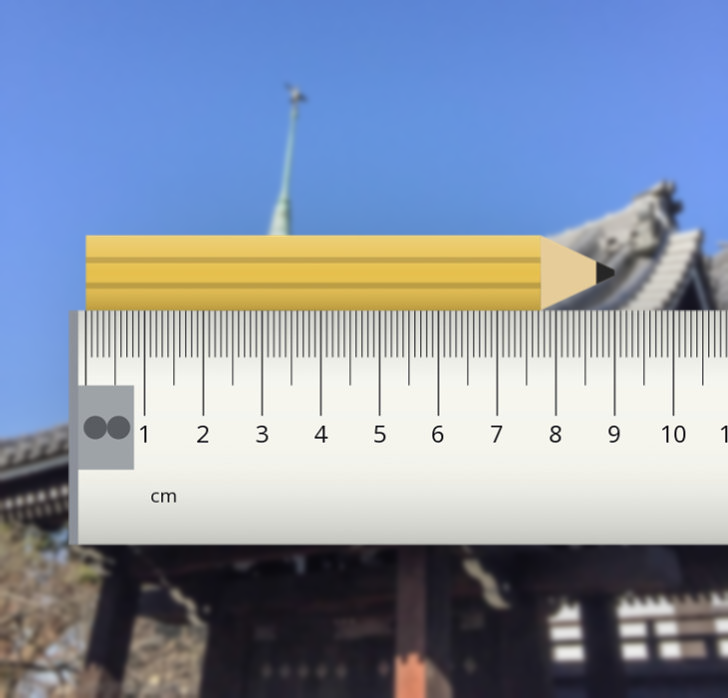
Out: 9cm
